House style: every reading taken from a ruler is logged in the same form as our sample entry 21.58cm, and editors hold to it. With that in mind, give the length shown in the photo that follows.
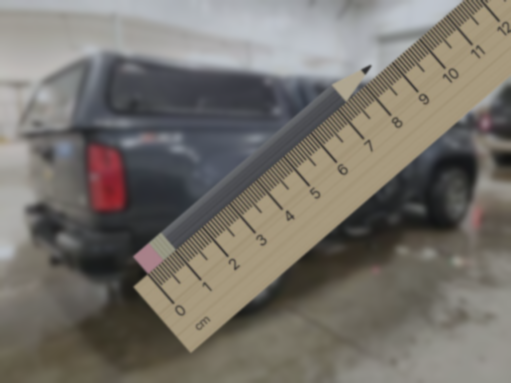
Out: 8.5cm
